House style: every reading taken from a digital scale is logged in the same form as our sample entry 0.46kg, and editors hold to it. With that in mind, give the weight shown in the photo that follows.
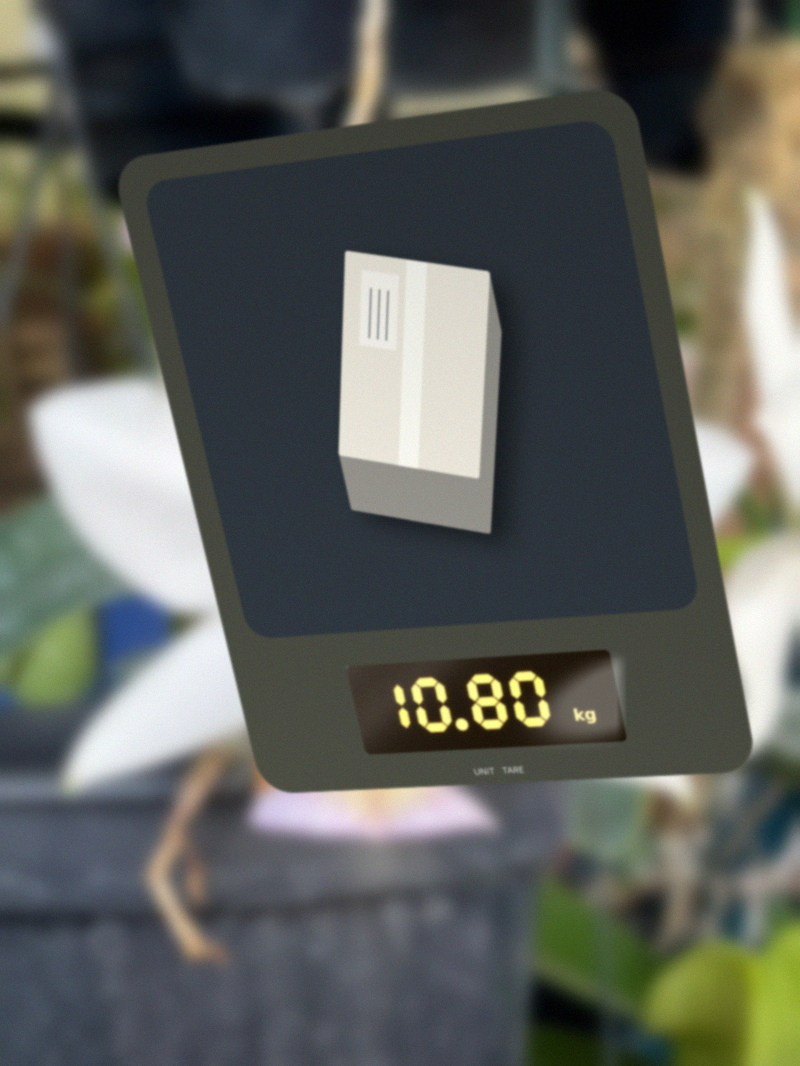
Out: 10.80kg
